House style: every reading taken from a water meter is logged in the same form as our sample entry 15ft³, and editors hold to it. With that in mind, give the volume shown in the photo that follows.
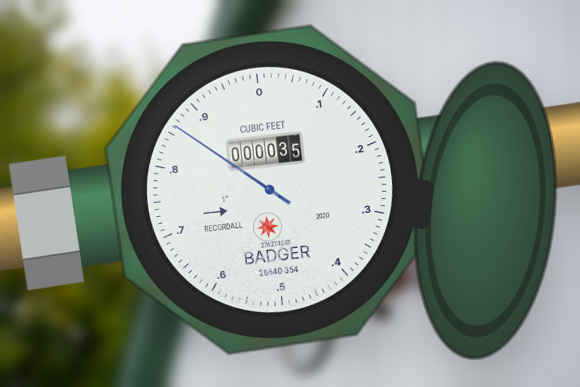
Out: 34.86ft³
